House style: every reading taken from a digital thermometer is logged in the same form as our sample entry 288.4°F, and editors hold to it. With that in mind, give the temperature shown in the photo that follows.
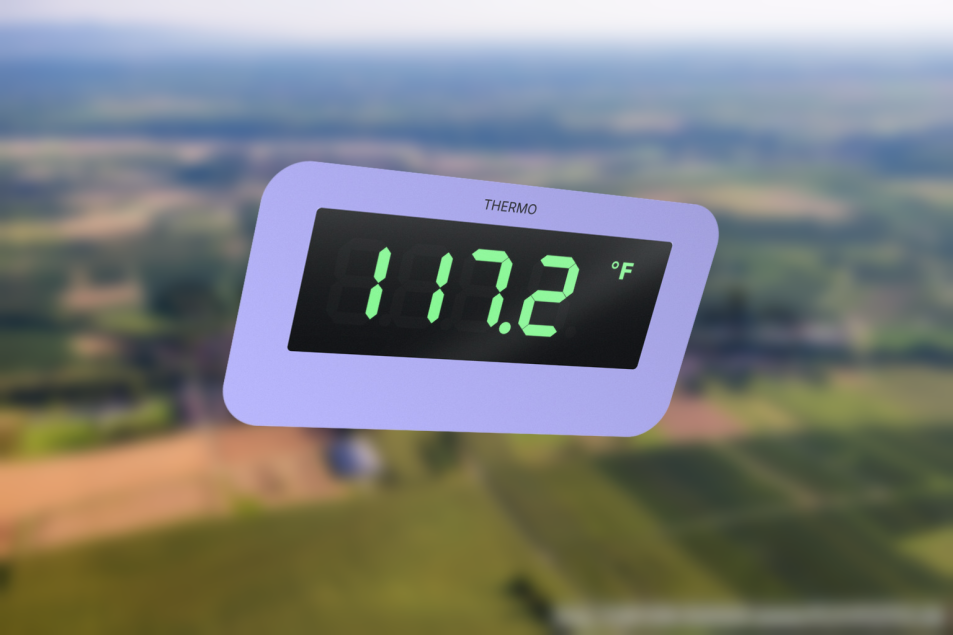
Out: 117.2°F
